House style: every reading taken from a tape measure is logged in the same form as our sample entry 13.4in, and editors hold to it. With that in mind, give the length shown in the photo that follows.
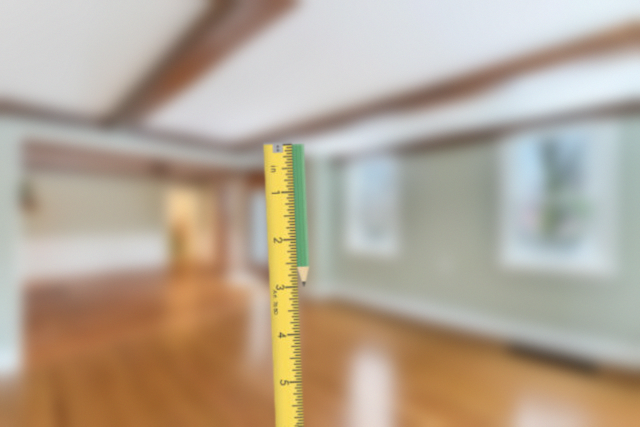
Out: 3in
